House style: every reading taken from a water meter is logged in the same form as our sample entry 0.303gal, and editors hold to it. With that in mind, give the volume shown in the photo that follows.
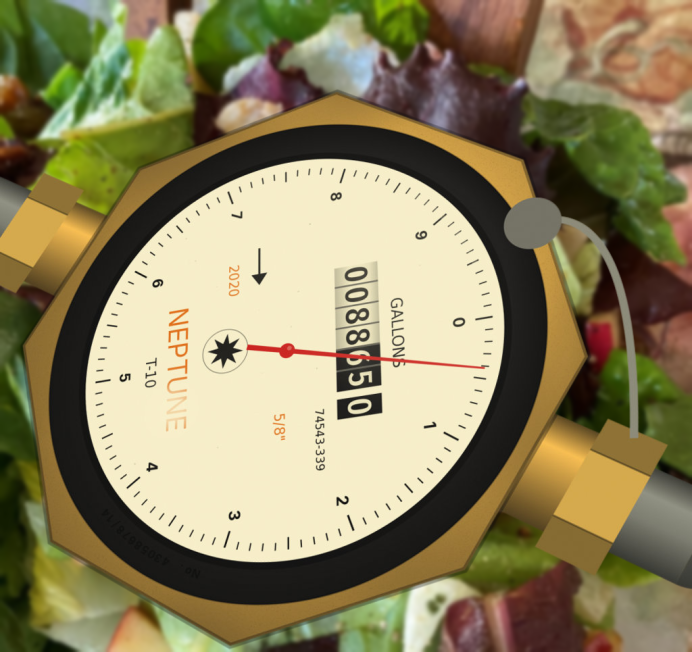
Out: 88650.4gal
